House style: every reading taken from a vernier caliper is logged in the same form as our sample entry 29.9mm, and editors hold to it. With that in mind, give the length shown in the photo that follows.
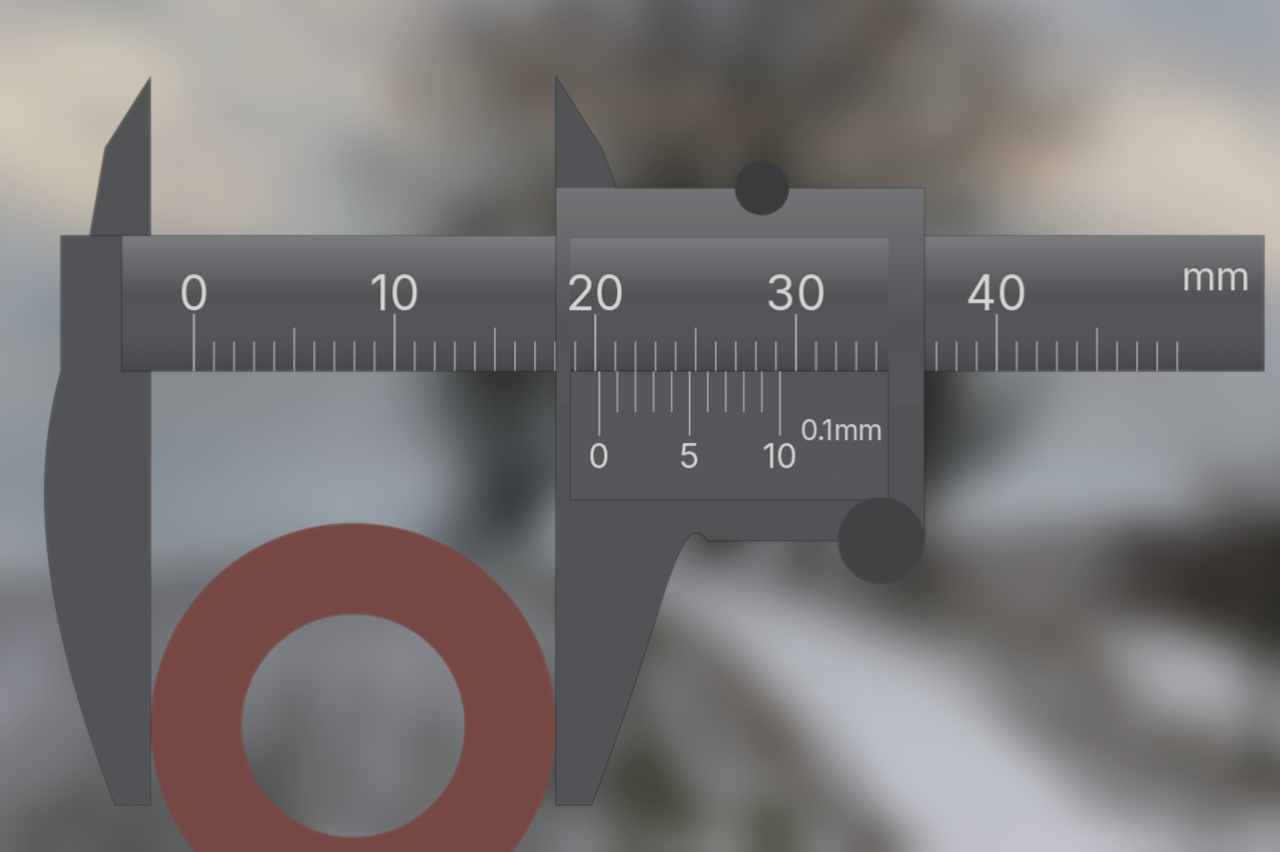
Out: 20.2mm
